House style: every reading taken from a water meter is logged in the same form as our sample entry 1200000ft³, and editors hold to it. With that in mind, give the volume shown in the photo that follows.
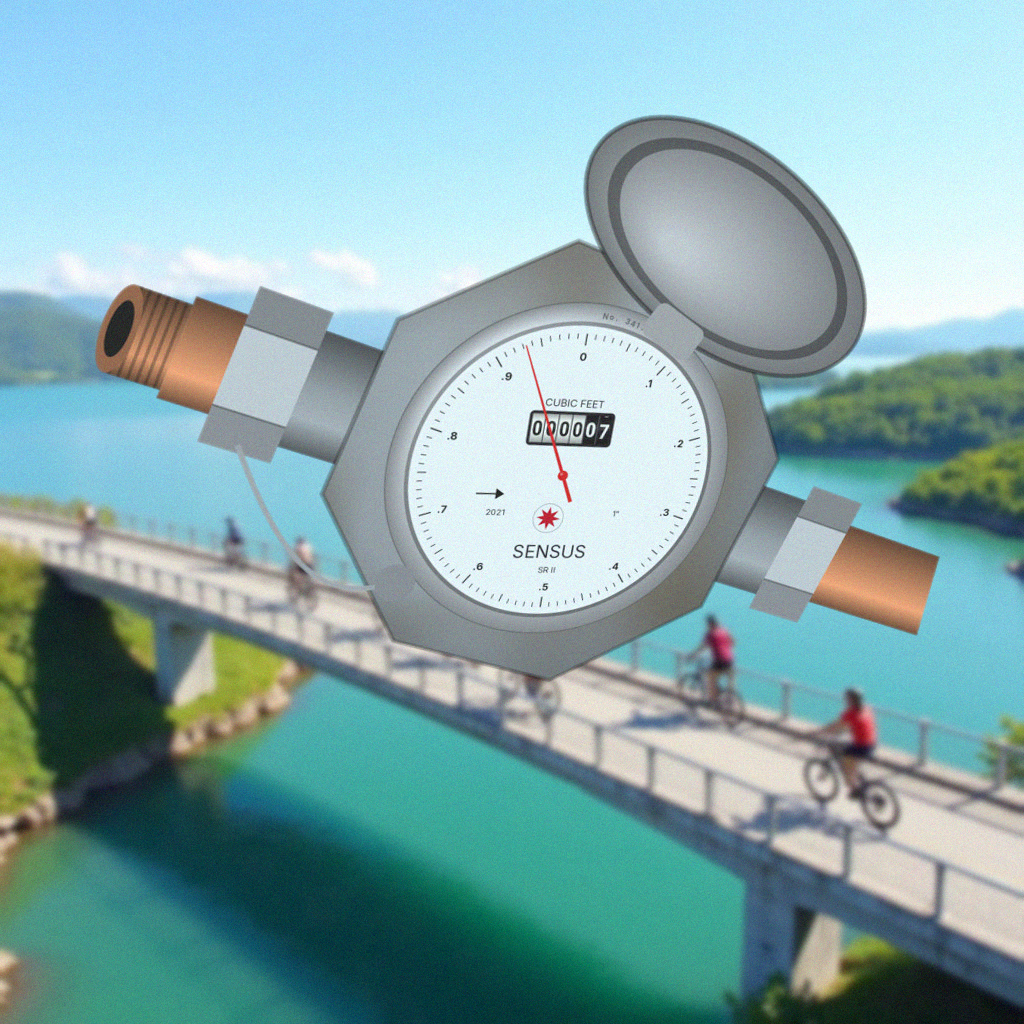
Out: 6.93ft³
